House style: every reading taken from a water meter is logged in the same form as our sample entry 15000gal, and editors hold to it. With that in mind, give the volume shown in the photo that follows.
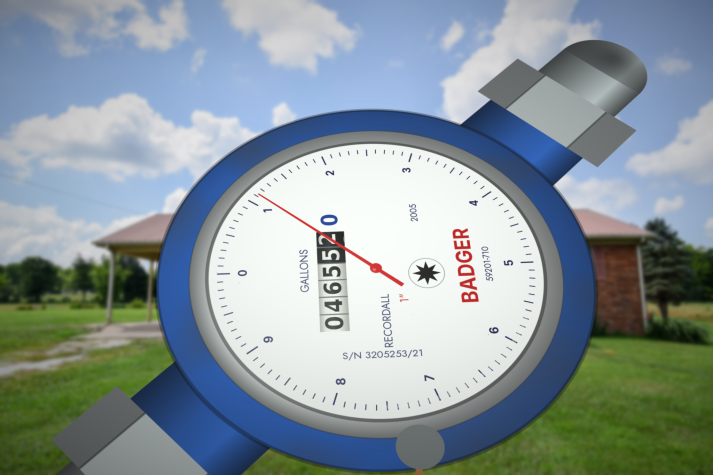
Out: 465521.1gal
